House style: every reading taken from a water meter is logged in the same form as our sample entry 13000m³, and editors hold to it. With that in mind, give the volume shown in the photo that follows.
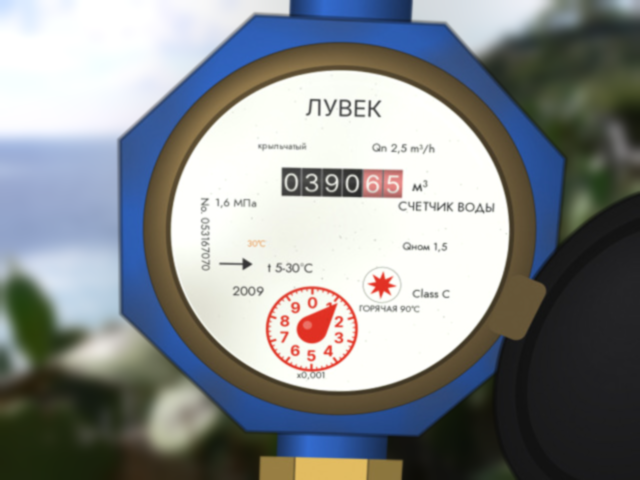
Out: 390.651m³
